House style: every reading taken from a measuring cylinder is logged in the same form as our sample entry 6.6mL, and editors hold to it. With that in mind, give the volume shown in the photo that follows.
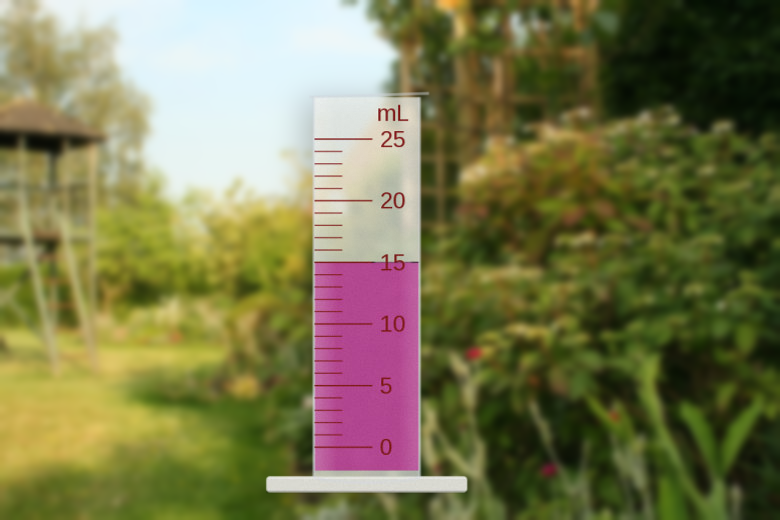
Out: 15mL
